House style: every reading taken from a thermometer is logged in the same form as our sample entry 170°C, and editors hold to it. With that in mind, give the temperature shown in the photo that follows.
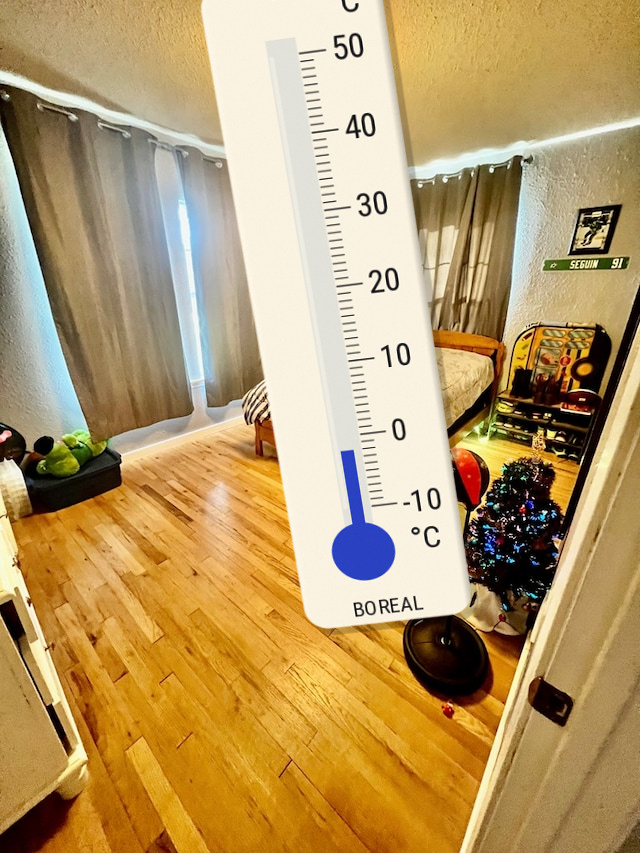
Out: -2°C
